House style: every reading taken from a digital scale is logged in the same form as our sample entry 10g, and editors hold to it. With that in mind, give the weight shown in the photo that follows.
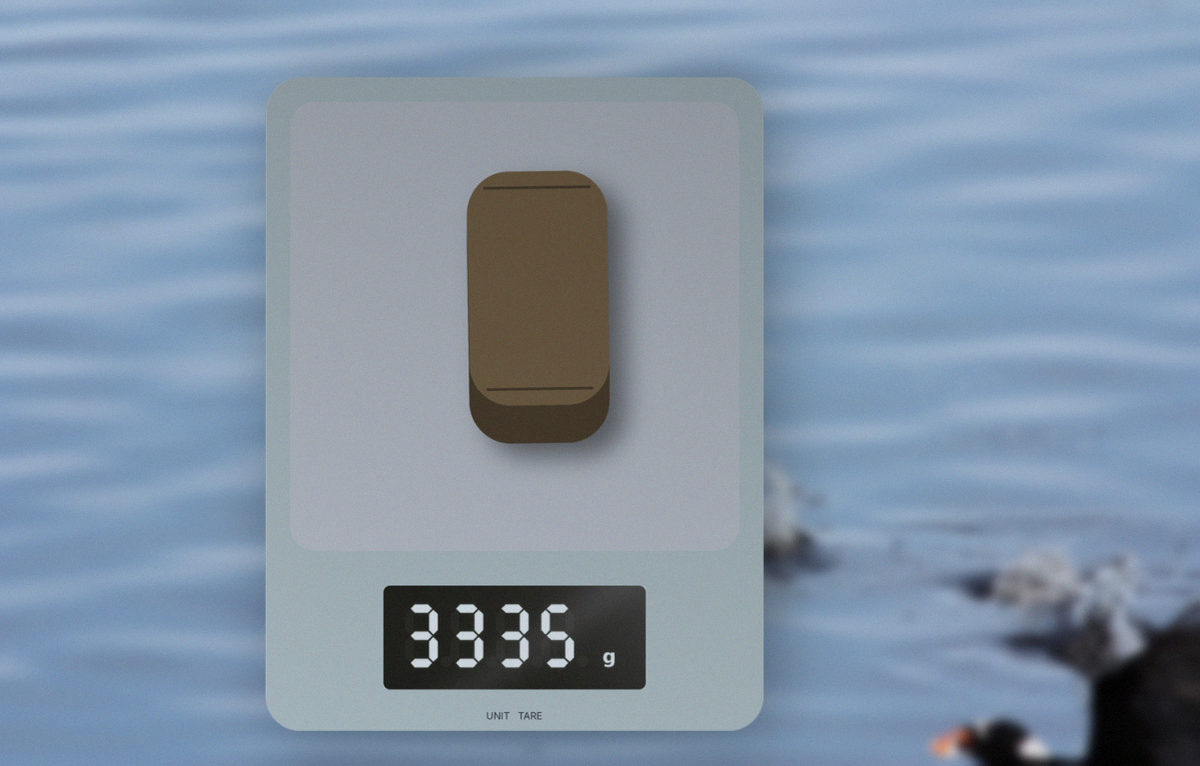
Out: 3335g
